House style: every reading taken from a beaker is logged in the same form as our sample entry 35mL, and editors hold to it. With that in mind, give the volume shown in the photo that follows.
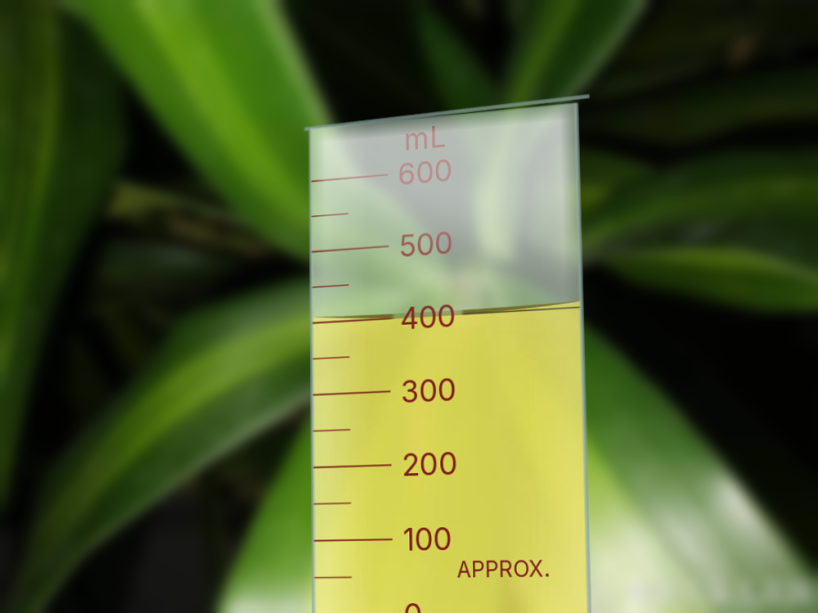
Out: 400mL
